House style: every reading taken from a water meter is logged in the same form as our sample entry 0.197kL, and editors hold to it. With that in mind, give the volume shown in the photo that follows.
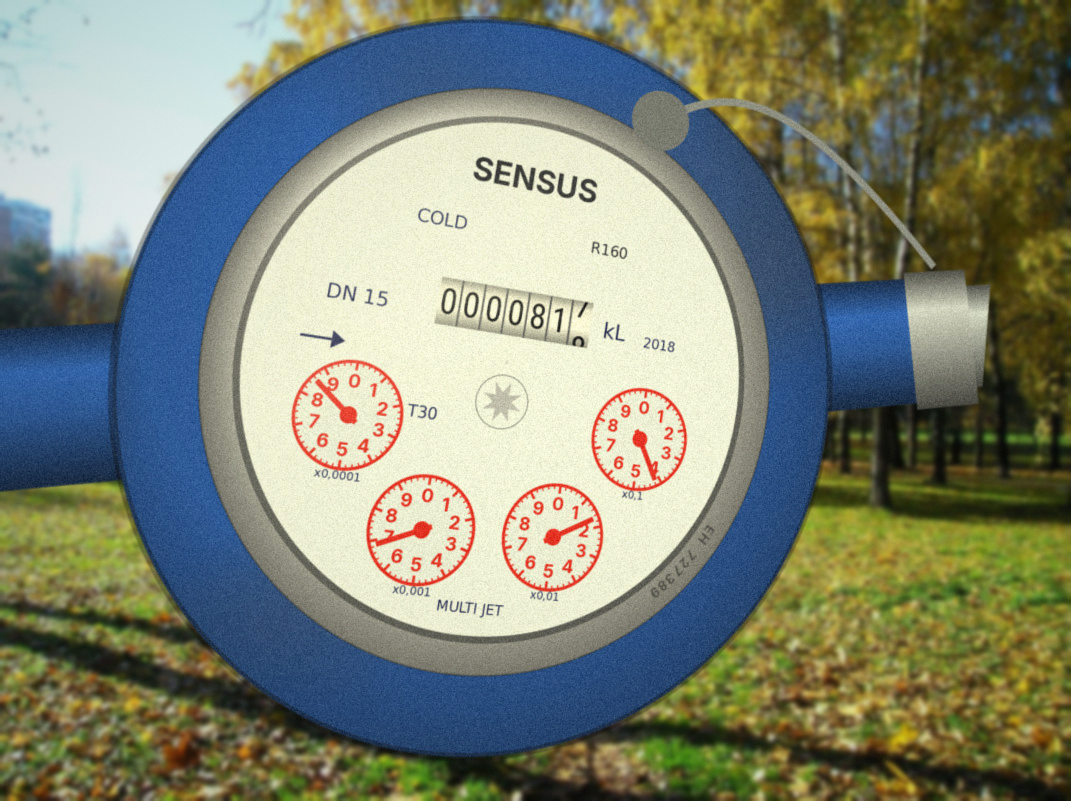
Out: 817.4168kL
